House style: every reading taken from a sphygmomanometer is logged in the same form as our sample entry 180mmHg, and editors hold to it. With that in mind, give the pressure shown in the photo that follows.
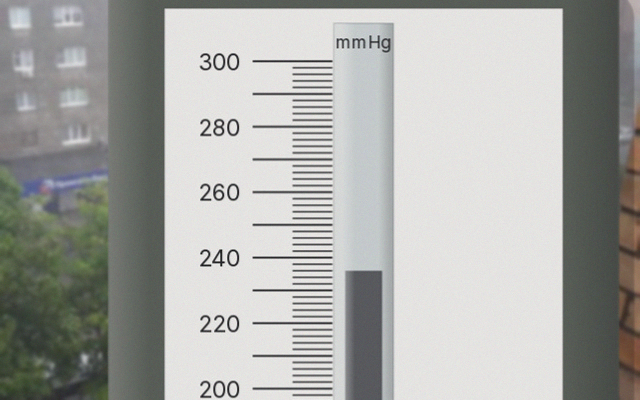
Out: 236mmHg
